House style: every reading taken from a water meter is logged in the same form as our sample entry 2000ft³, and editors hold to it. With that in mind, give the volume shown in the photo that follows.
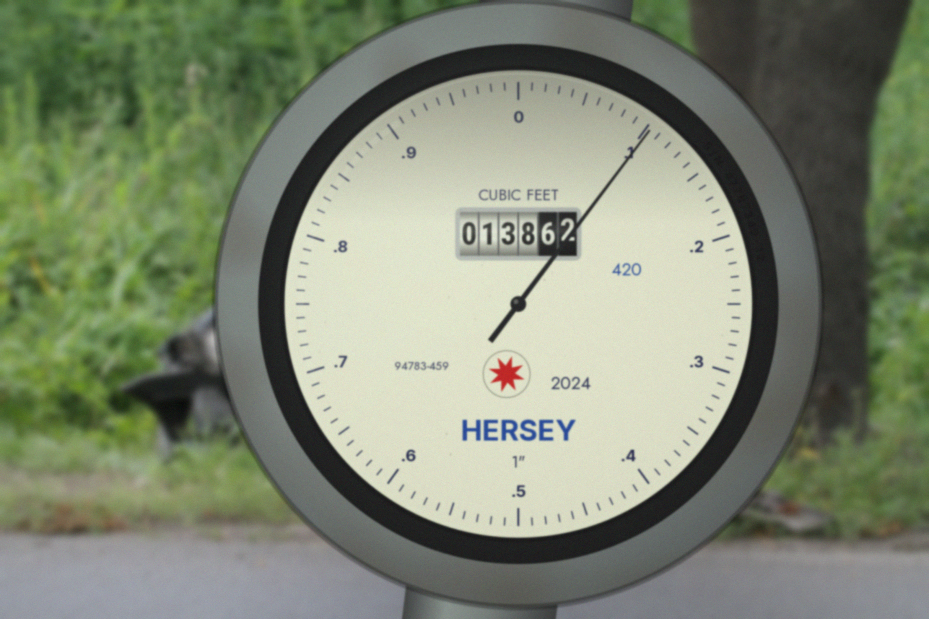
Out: 13862.10ft³
